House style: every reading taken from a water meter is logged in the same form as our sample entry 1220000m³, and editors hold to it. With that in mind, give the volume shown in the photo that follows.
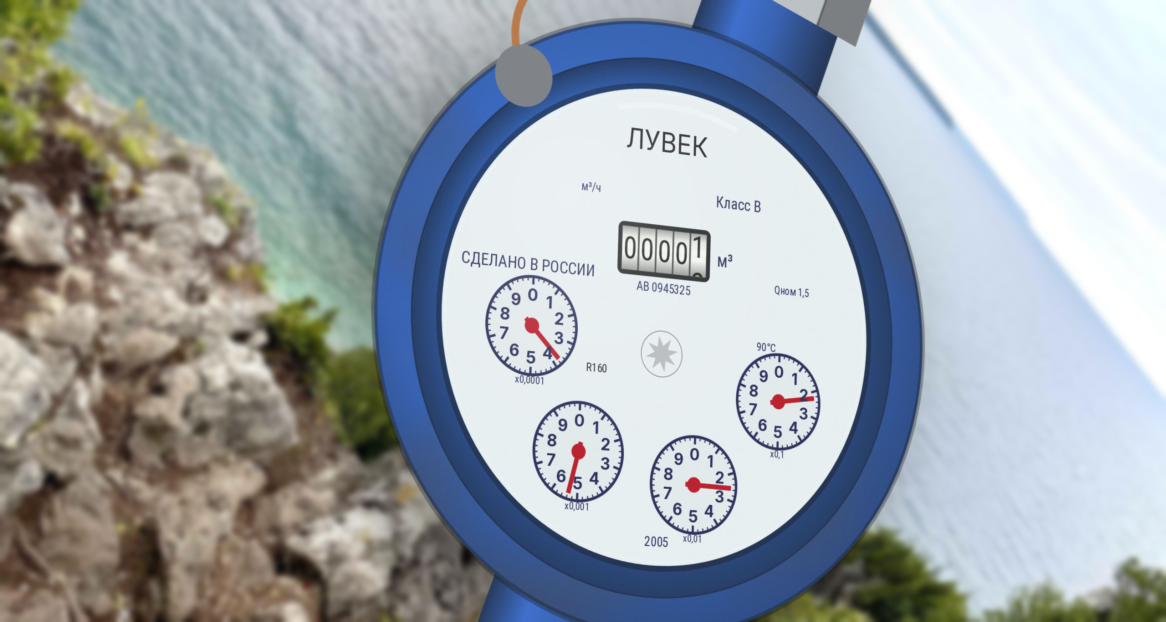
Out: 1.2253m³
